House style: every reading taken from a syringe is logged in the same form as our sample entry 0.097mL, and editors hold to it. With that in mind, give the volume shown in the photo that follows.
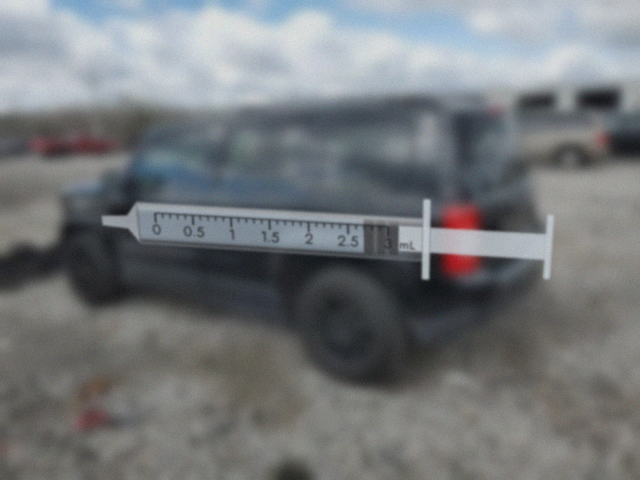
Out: 2.7mL
